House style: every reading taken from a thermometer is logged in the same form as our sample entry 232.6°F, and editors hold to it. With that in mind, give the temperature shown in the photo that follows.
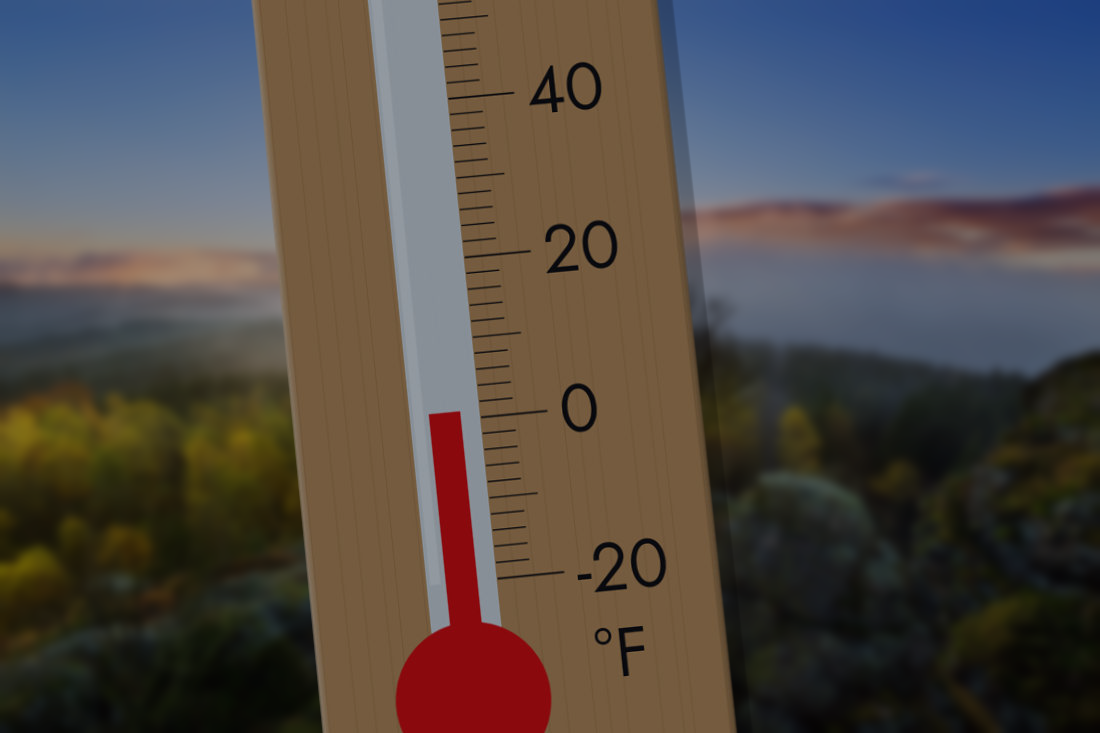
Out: 1°F
